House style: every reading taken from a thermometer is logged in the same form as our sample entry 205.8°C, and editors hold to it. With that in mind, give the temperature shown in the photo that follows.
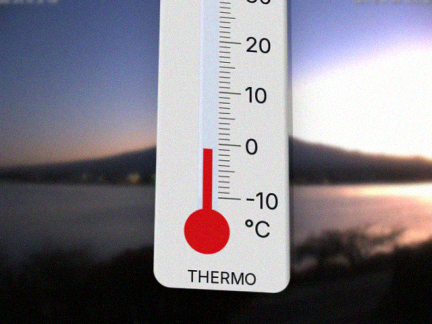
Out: -1°C
